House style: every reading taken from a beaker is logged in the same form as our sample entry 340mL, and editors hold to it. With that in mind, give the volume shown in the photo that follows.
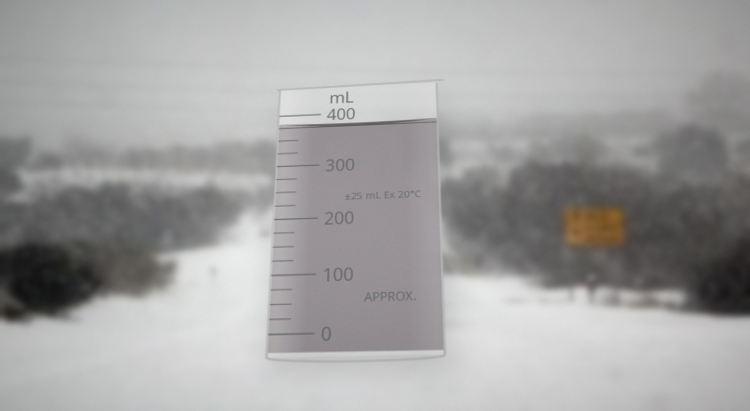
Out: 375mL
